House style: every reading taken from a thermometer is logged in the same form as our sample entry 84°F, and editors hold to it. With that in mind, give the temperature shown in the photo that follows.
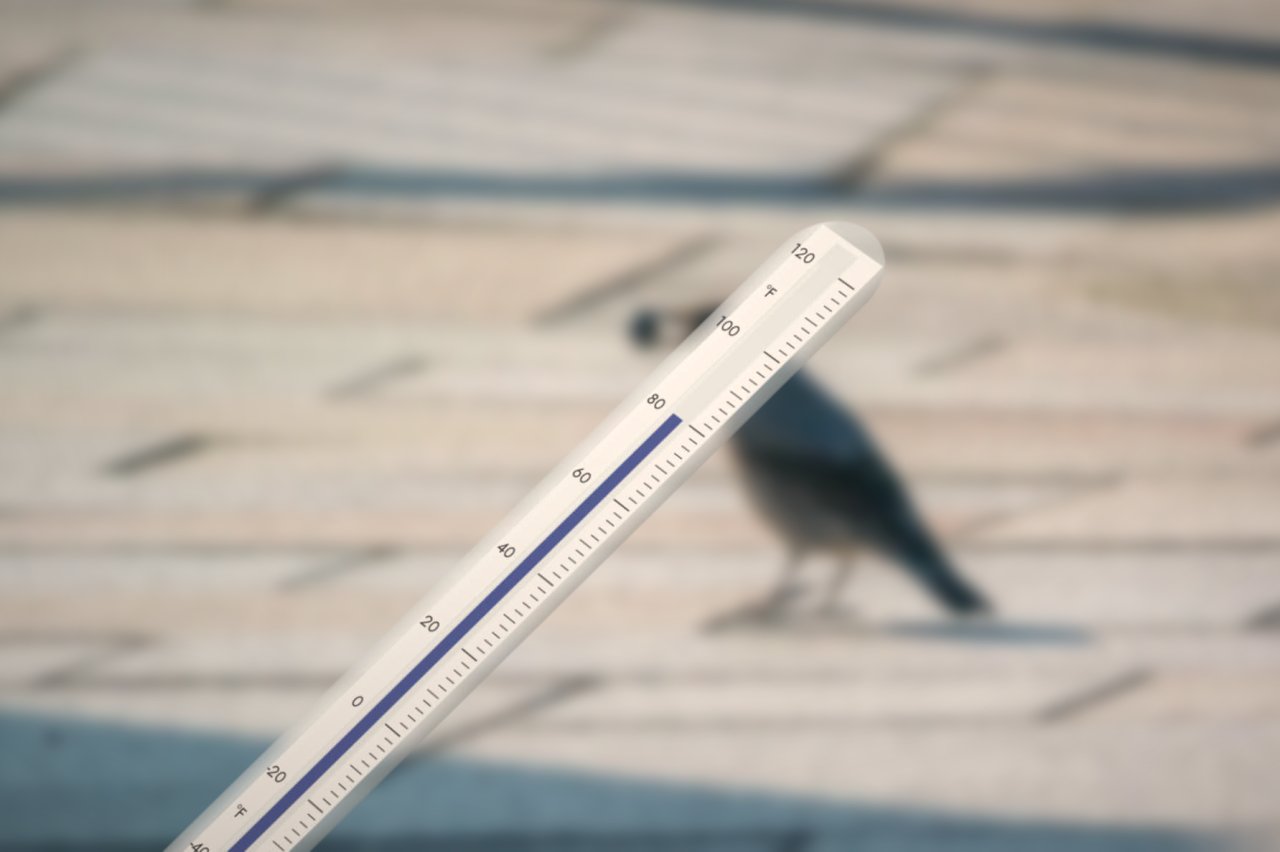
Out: 80°F
